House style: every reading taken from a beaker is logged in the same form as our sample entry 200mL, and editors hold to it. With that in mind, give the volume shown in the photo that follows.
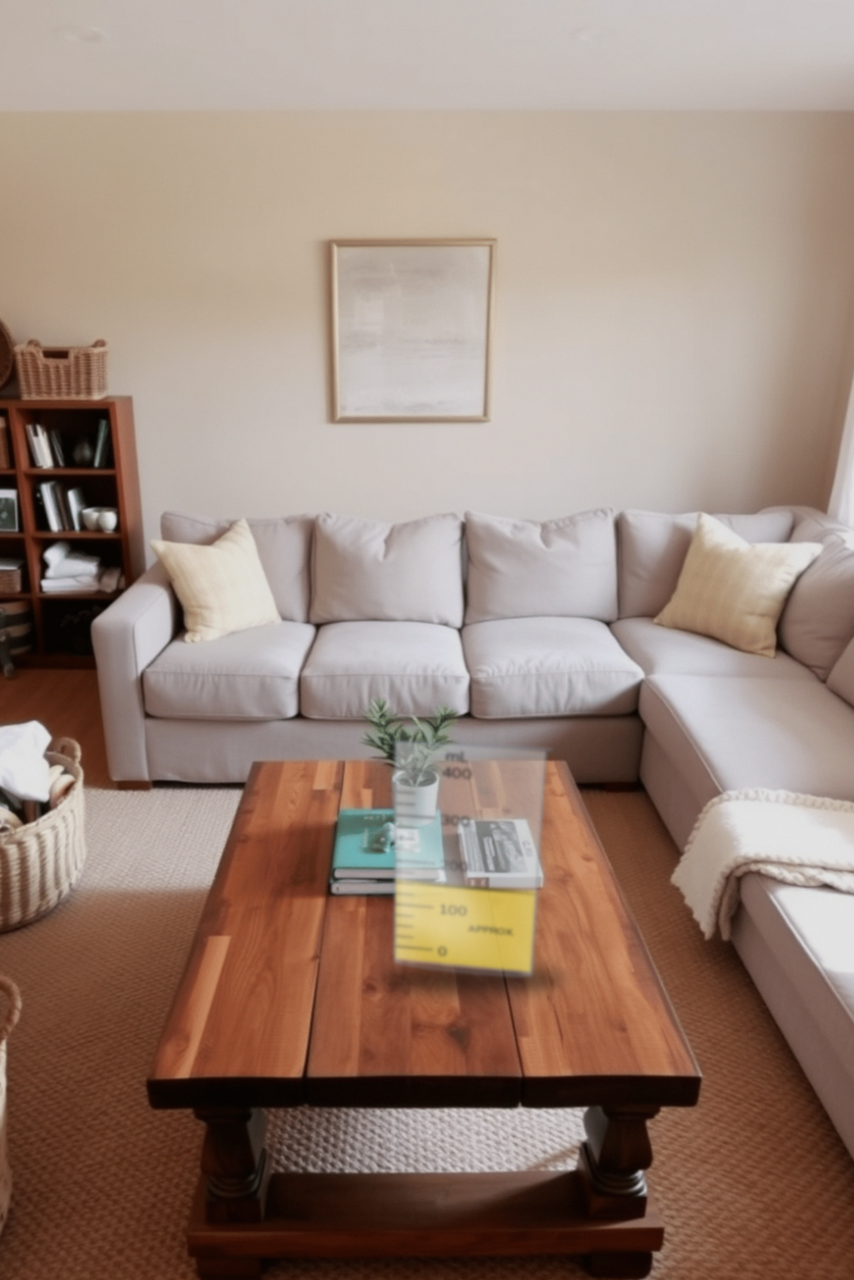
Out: 150mL
